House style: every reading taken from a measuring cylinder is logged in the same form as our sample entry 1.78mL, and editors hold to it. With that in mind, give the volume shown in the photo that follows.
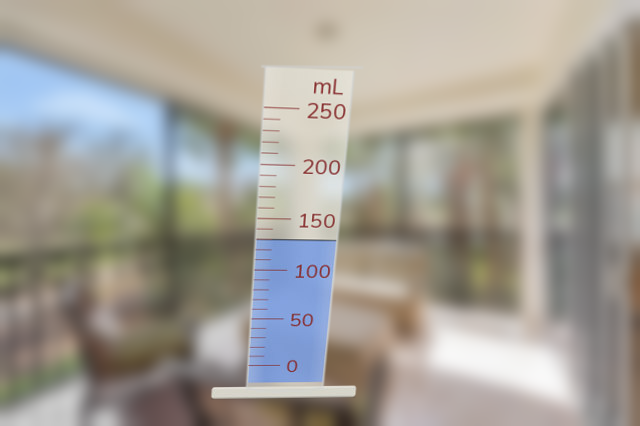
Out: 130mL
